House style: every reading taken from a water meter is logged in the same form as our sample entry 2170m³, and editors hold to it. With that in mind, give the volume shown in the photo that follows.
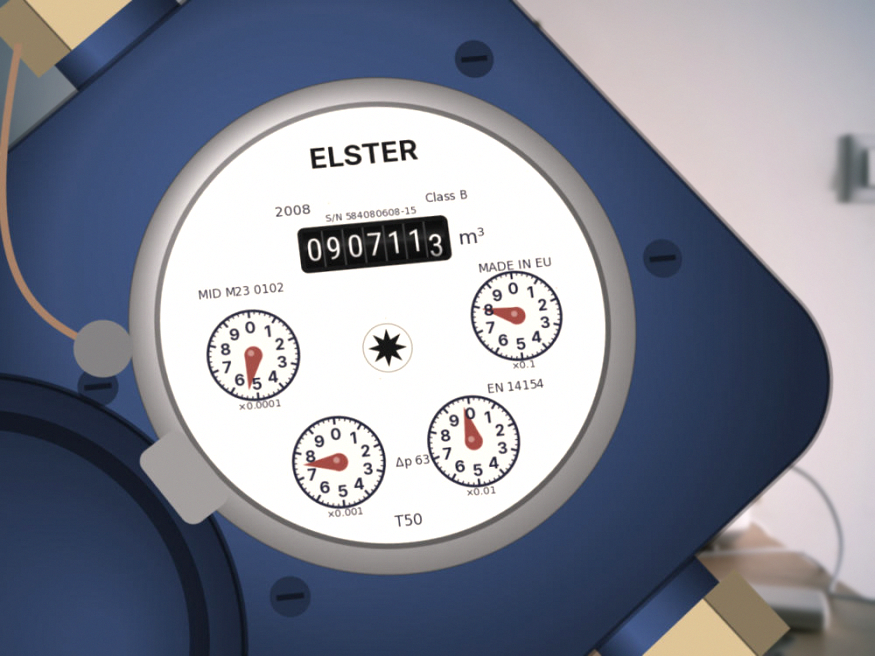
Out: 907112.7975m³
